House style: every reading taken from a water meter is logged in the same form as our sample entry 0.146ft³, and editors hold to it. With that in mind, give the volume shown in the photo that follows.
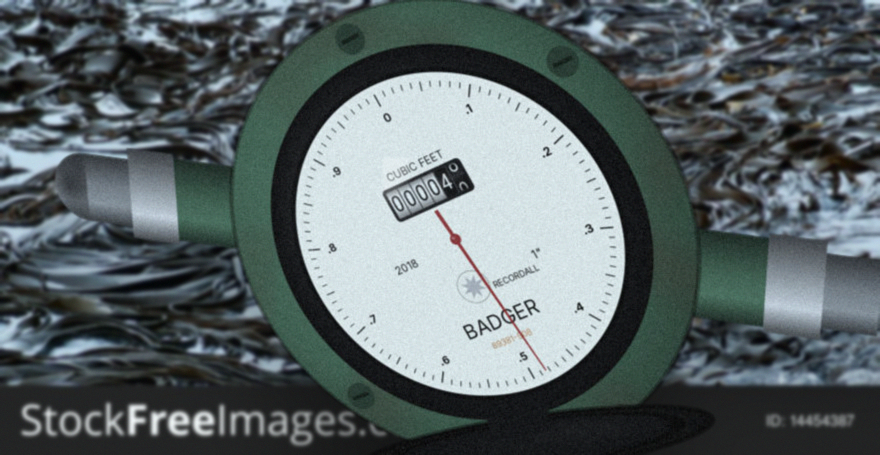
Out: 48.48ft³
